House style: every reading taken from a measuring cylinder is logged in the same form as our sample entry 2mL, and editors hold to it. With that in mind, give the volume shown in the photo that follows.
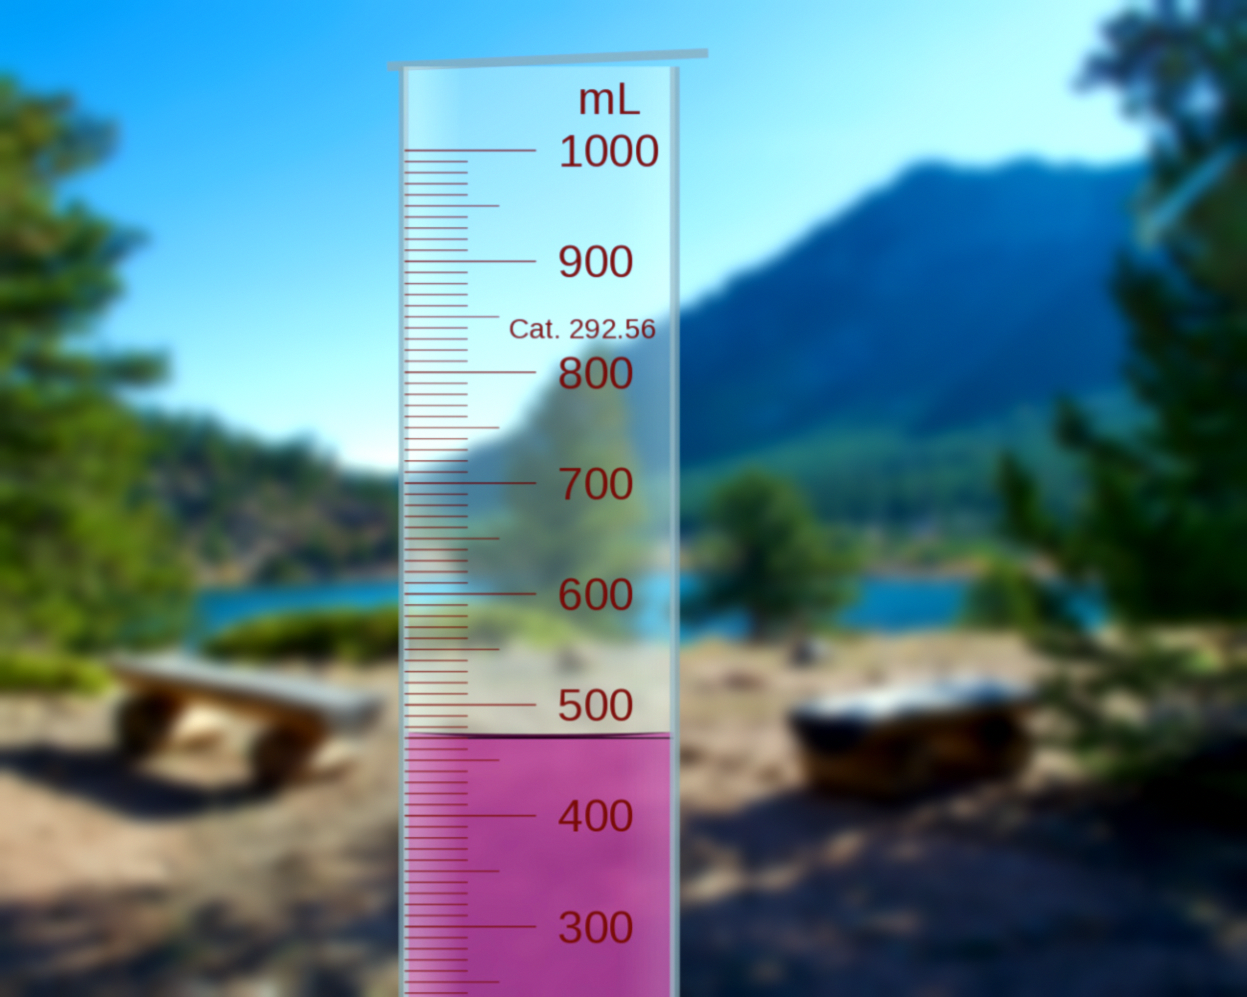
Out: 470mL
